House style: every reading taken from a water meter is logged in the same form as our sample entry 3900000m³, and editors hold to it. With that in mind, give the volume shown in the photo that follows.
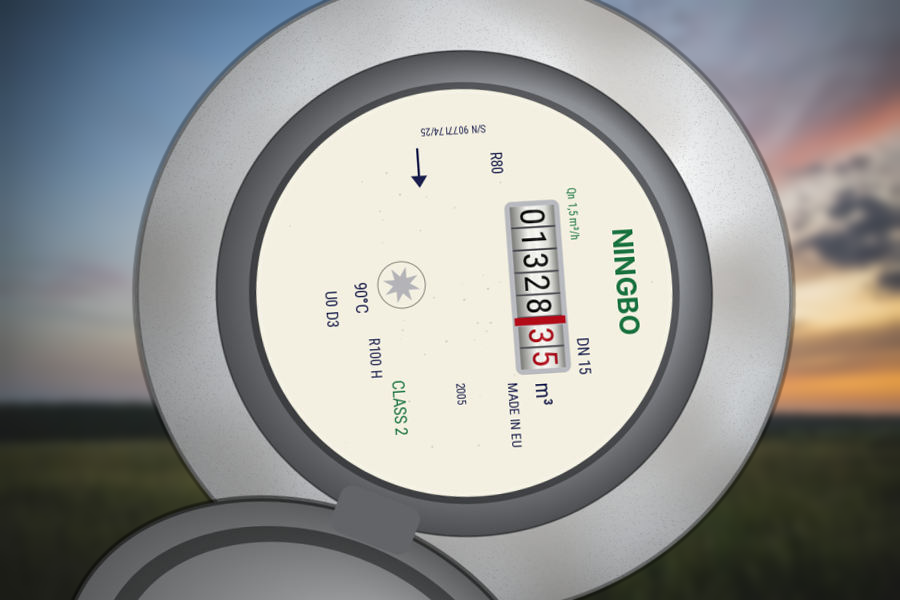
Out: 1328.35m³
